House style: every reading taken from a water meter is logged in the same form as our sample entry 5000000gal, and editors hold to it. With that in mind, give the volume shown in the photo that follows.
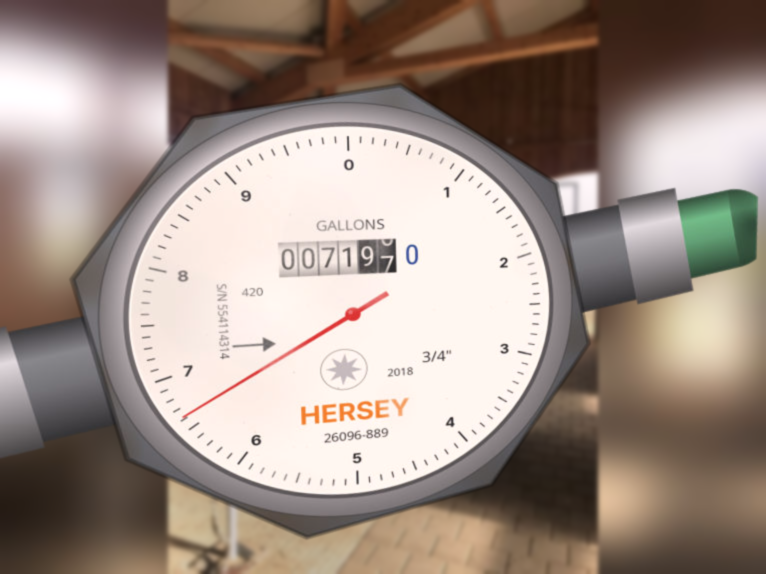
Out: 71966.6gal
